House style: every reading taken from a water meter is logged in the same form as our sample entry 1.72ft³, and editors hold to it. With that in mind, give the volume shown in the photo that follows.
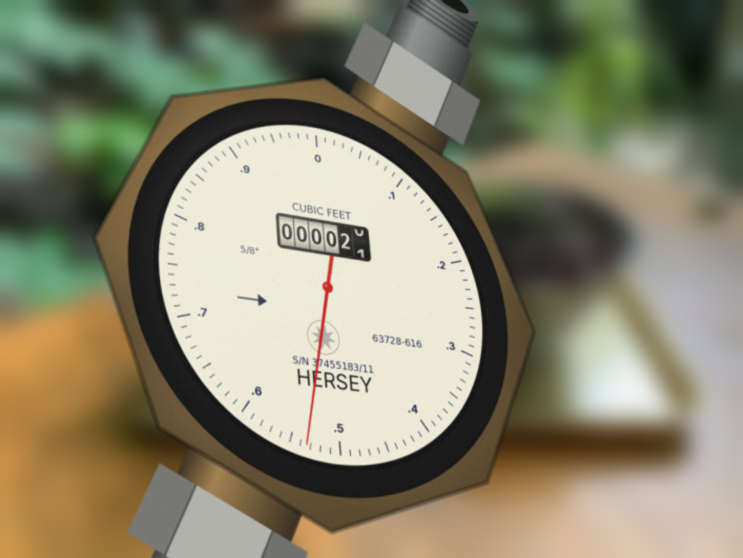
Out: 20.53ft³
